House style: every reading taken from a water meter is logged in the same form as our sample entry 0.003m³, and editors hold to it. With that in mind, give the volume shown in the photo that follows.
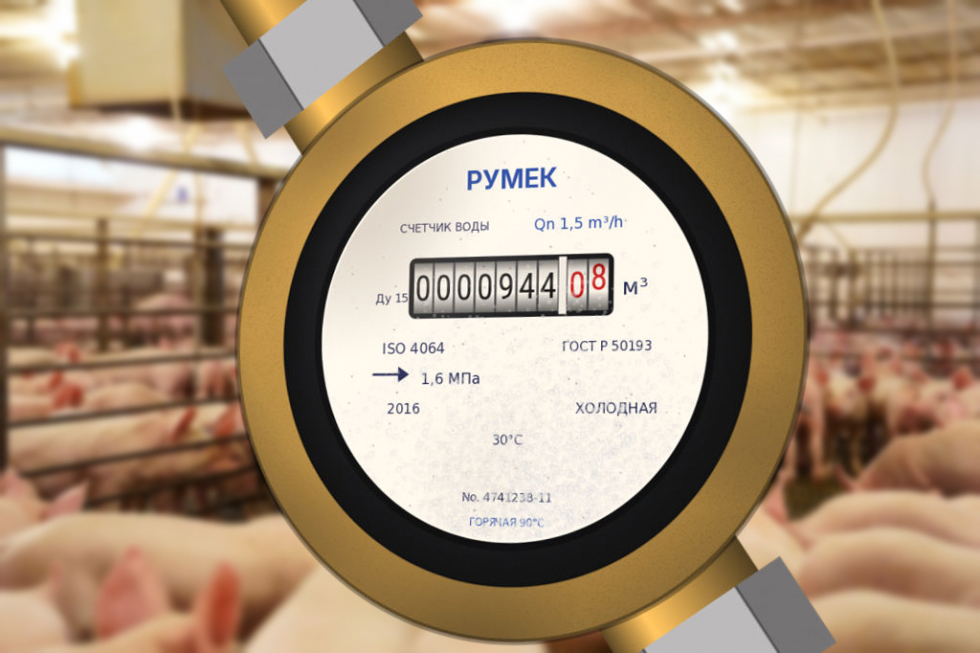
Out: 944.08m³
